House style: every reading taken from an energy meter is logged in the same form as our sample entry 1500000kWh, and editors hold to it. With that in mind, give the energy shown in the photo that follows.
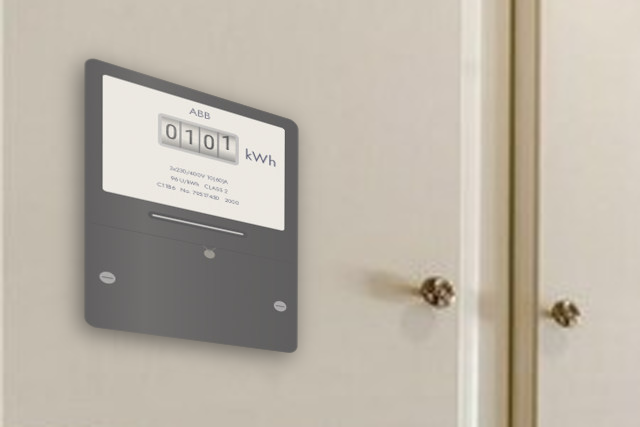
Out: 101kWh
